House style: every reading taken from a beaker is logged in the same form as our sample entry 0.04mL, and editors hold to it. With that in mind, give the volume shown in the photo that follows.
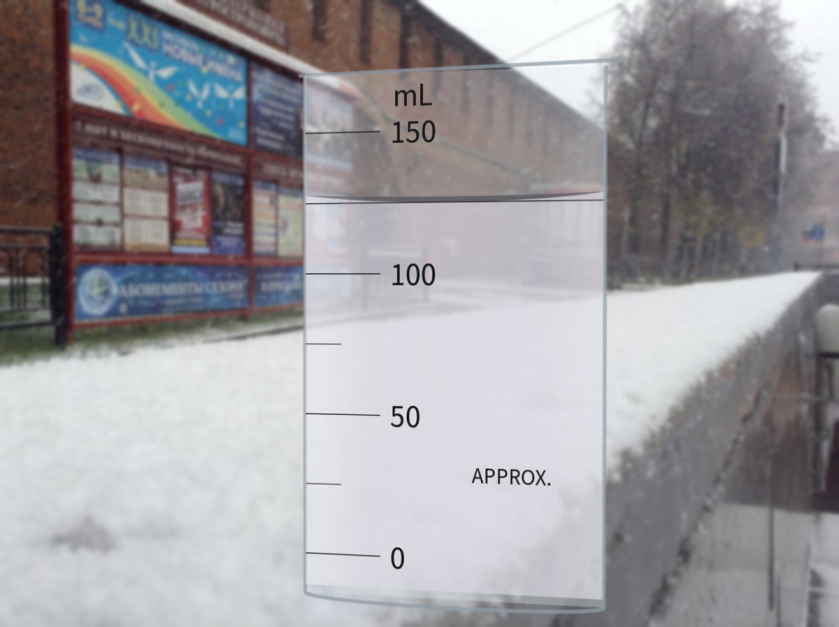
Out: 125mL
